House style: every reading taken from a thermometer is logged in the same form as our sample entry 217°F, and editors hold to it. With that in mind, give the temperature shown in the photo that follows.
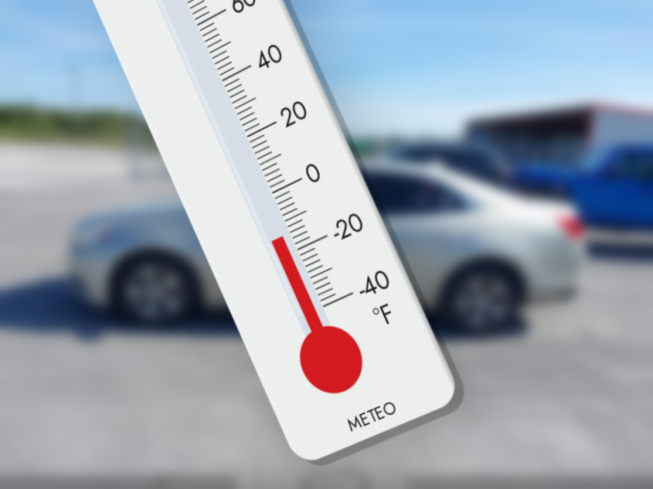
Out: -14°F
